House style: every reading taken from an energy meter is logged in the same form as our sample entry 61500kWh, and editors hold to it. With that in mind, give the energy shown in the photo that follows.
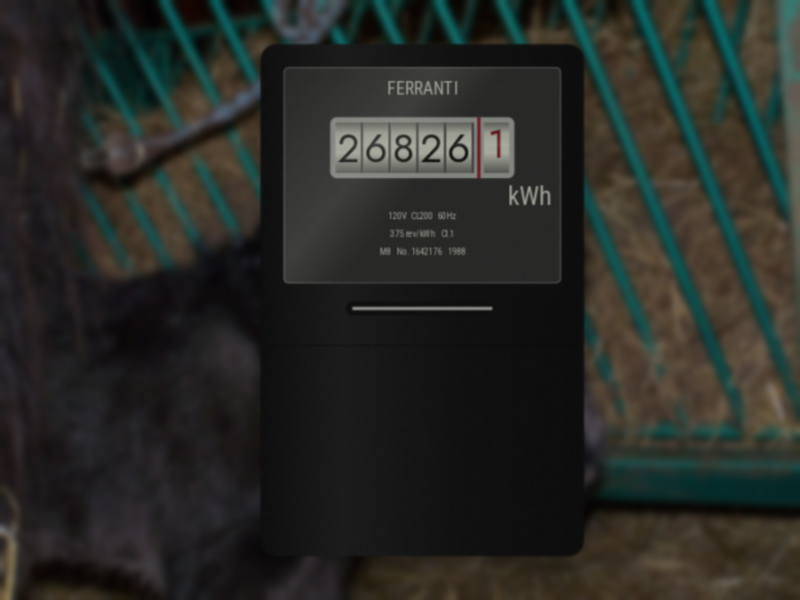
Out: 26826.1kWh
